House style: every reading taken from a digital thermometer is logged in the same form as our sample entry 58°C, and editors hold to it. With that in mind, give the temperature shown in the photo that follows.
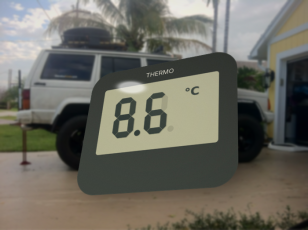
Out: 8.6°C
